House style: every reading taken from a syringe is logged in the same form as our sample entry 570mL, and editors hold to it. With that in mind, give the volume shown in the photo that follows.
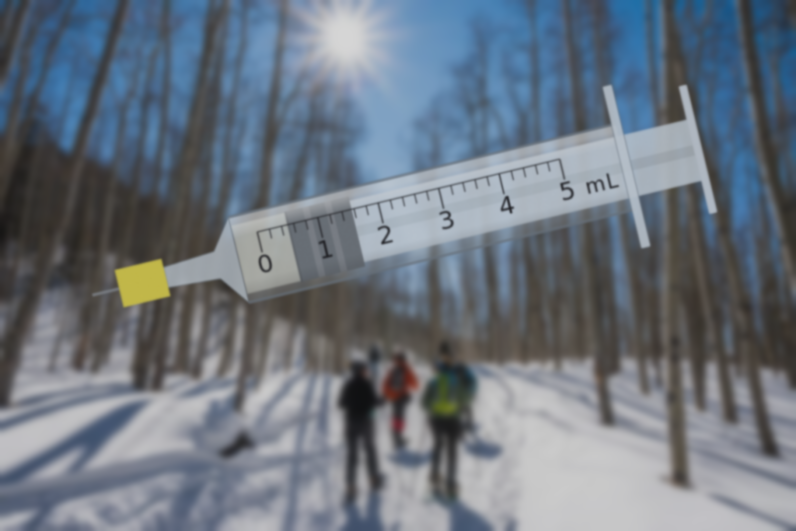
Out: 0.5mL
